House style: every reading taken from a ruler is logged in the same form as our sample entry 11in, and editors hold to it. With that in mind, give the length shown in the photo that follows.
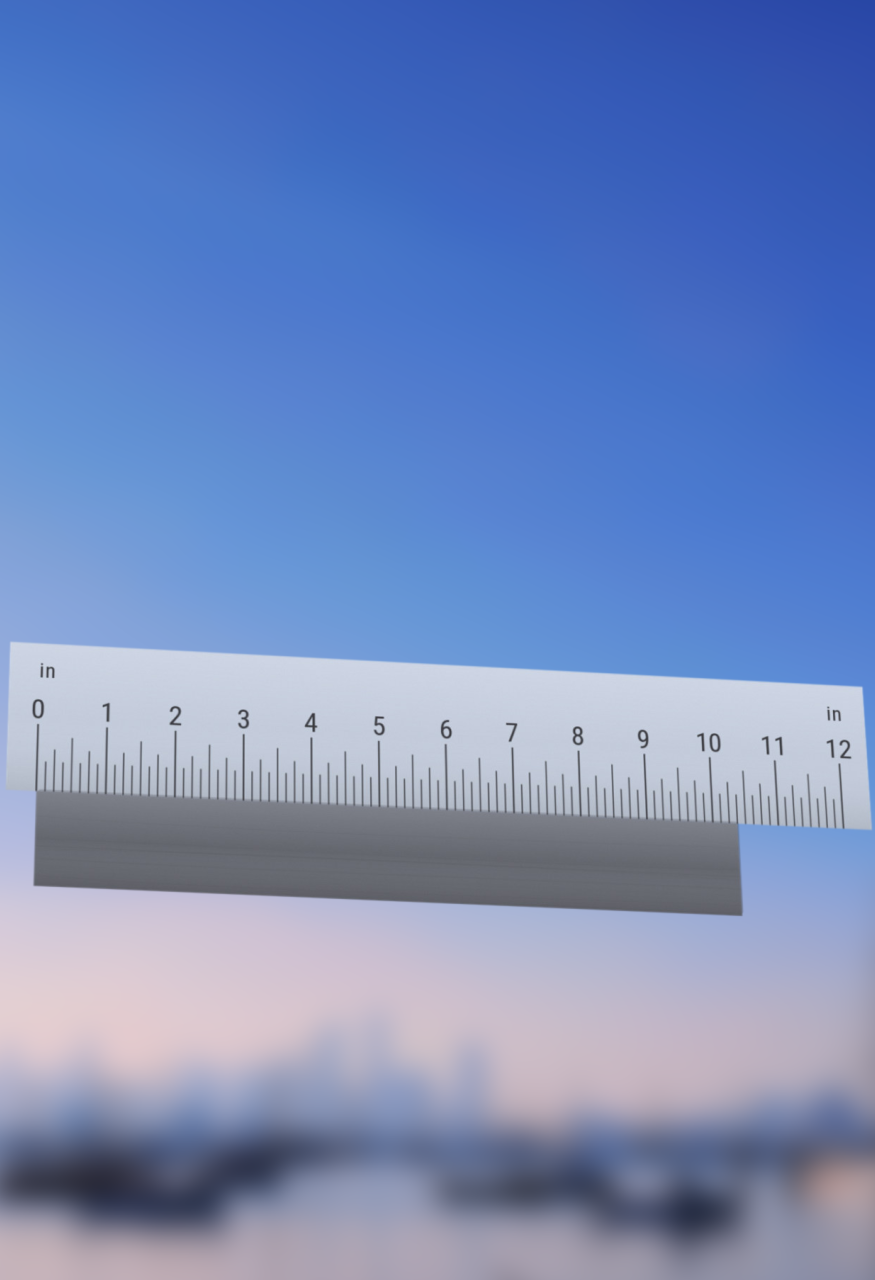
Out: 10.375in
